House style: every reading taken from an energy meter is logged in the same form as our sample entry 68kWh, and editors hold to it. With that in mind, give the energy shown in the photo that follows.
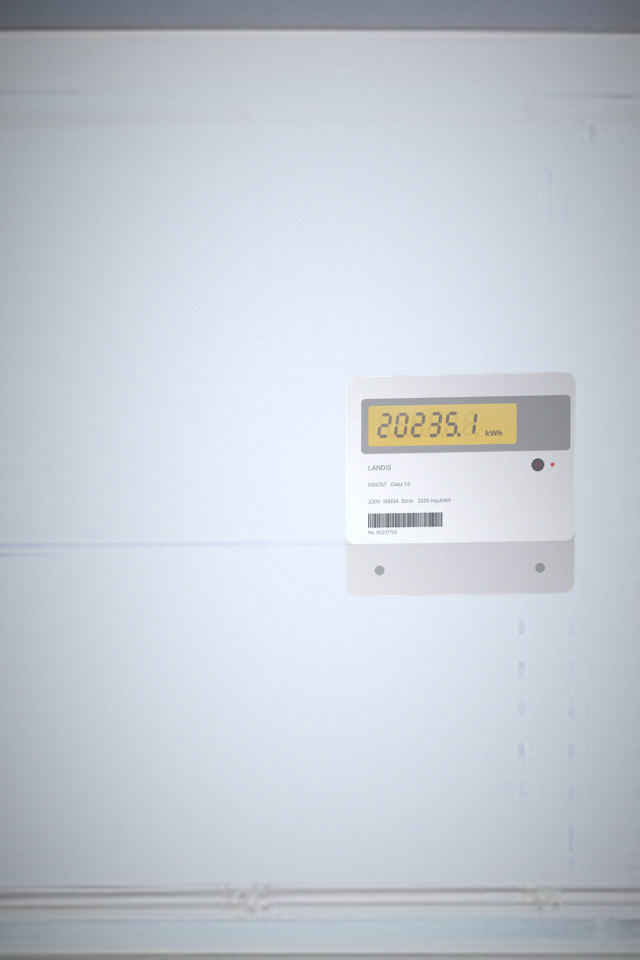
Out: 20235.1kWh
